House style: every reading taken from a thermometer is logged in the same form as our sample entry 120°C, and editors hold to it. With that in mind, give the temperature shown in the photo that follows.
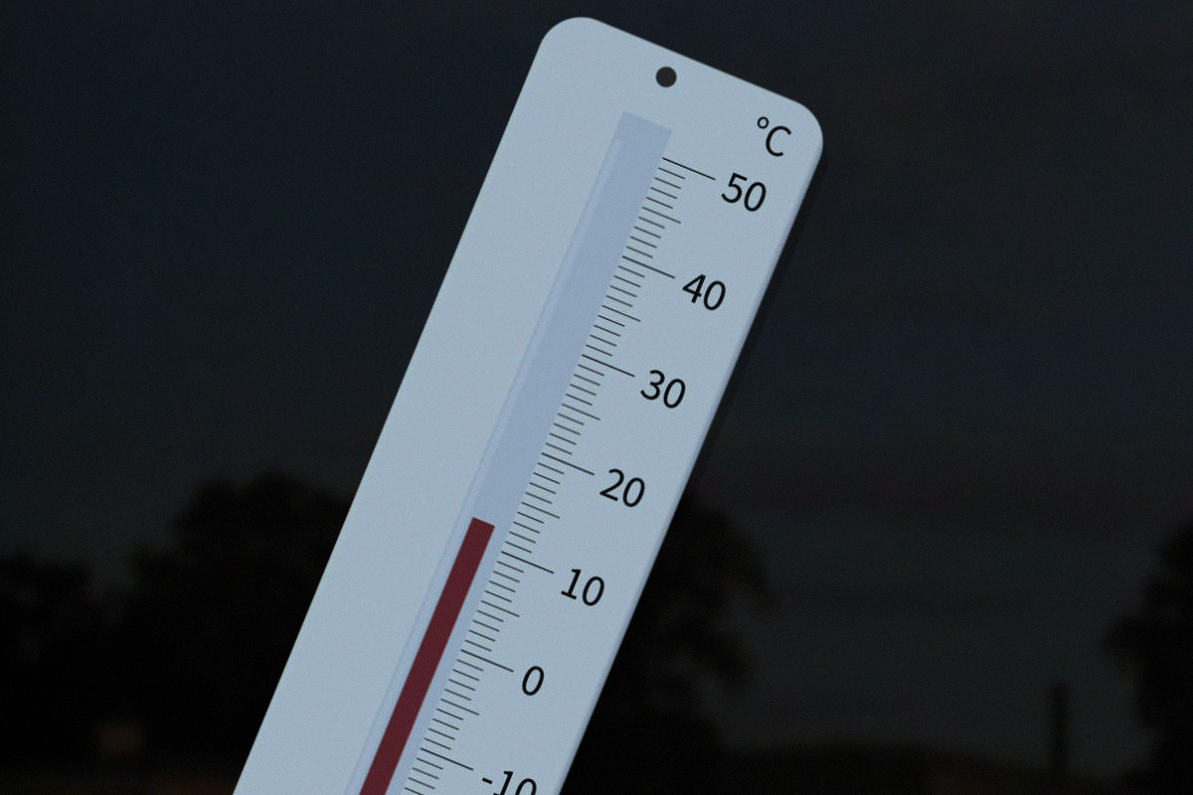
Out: 12°C
